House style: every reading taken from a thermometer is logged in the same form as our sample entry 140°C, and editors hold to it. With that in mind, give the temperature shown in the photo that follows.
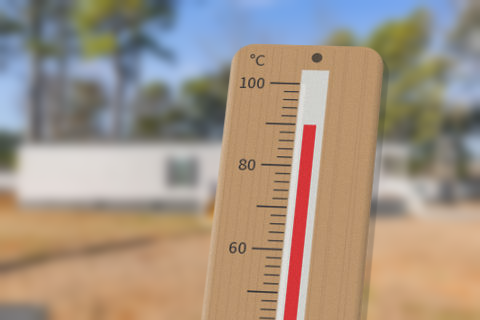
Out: 90°C
